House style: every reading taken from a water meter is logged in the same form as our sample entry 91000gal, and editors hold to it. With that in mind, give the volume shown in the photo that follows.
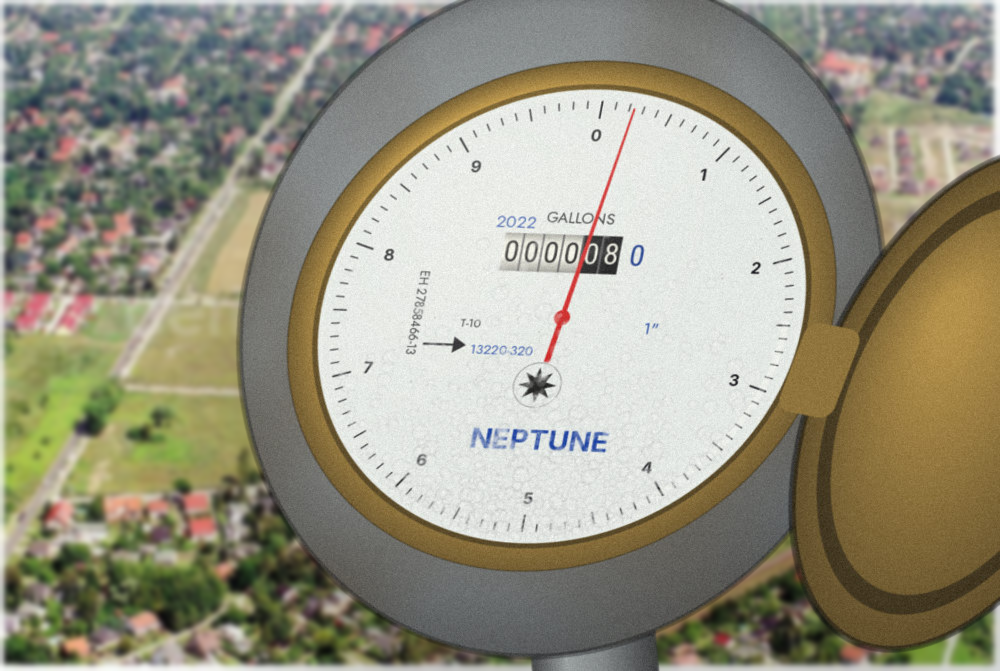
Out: 80.2gal
